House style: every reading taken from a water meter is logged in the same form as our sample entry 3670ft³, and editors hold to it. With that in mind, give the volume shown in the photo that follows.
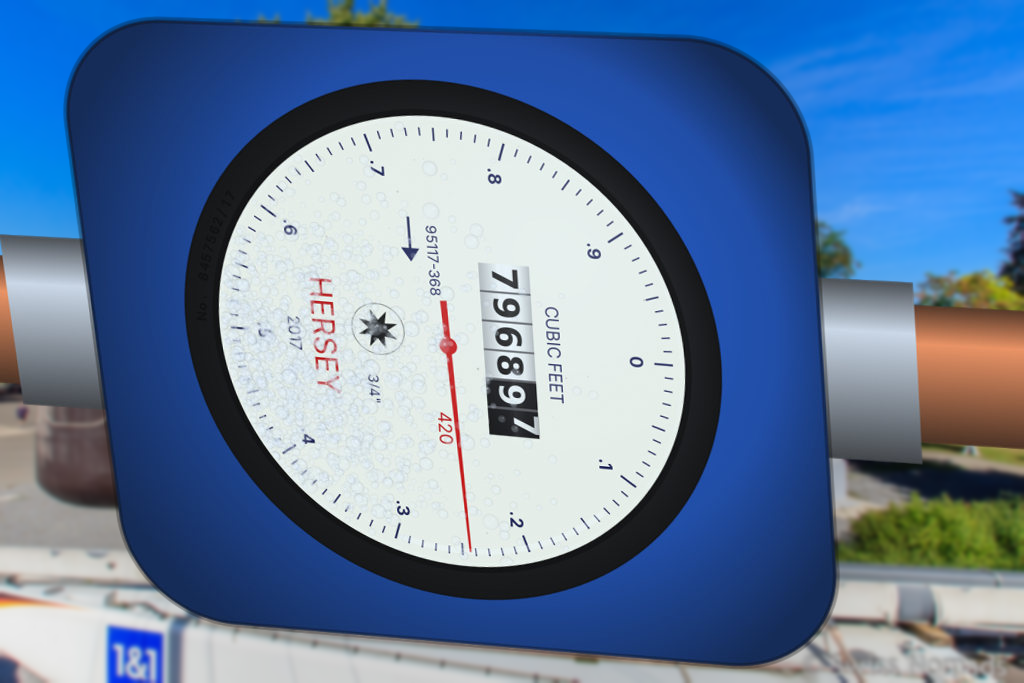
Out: 796897.24ft³
